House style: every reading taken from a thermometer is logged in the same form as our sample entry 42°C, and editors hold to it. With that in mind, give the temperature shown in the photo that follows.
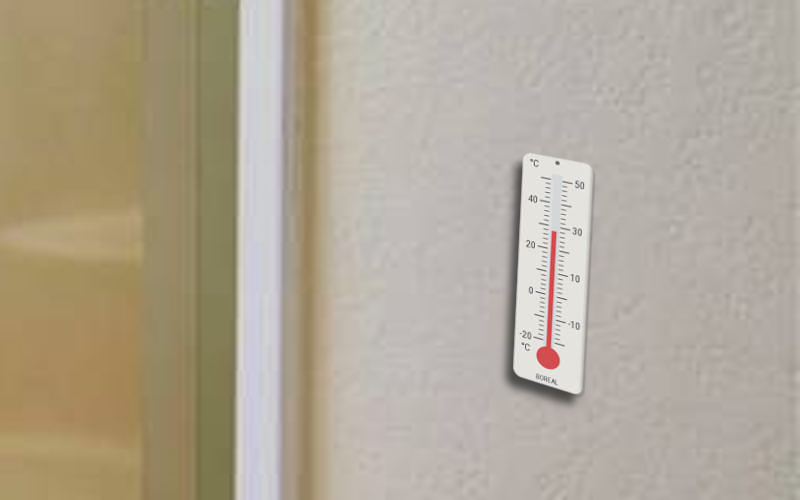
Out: 28°C
